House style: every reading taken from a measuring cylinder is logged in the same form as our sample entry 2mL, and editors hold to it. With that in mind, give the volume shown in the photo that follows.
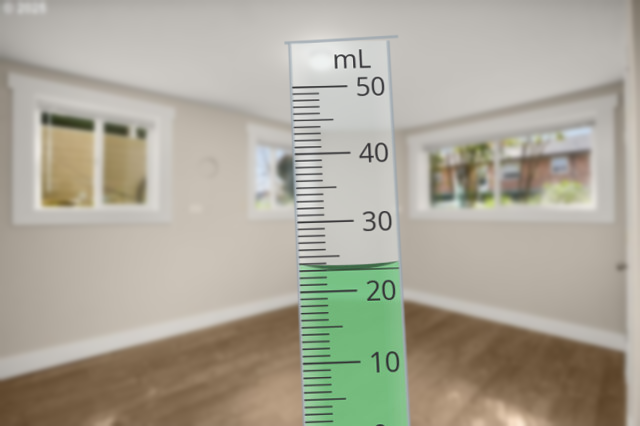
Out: 23mL
